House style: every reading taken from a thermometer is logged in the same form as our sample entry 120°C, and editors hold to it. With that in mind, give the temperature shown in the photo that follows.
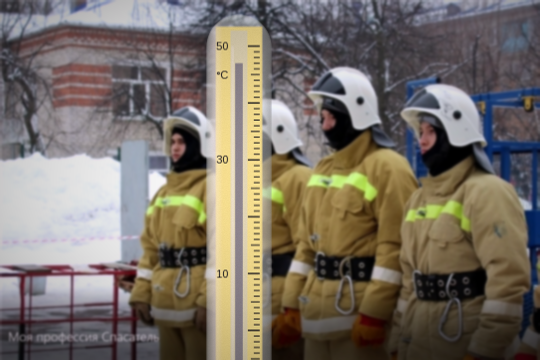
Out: 47°C
